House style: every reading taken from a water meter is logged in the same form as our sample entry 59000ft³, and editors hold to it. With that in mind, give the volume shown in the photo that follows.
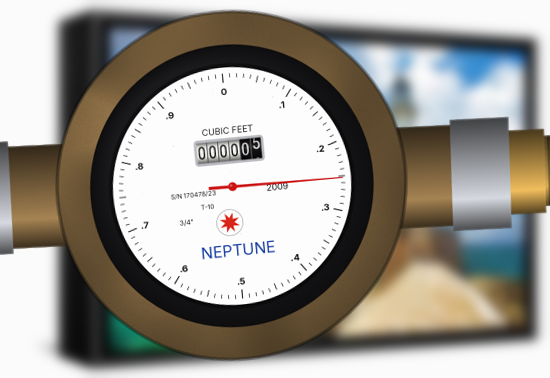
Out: 5.25ft³
